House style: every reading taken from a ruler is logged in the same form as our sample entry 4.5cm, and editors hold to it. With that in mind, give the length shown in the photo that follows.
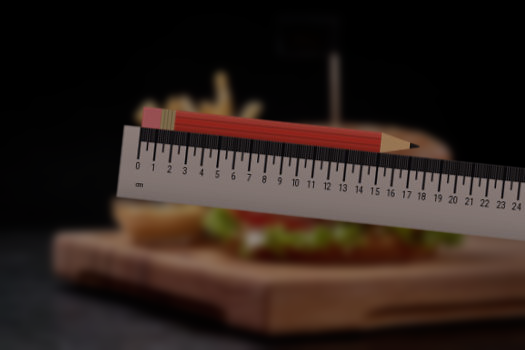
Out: 17.5cm
